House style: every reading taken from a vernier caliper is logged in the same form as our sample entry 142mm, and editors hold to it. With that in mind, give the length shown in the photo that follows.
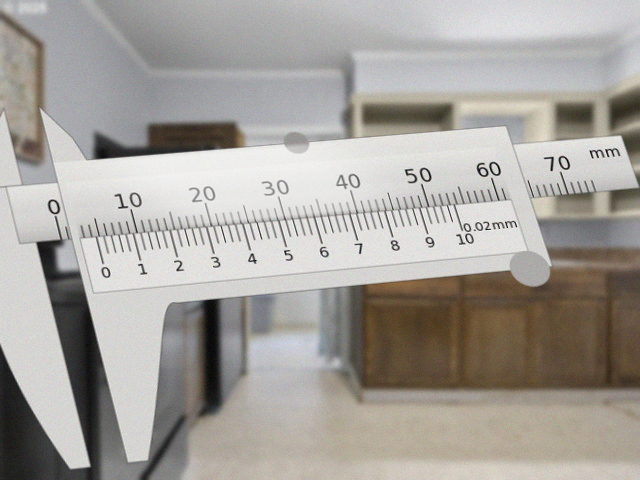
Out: 4.6mm
